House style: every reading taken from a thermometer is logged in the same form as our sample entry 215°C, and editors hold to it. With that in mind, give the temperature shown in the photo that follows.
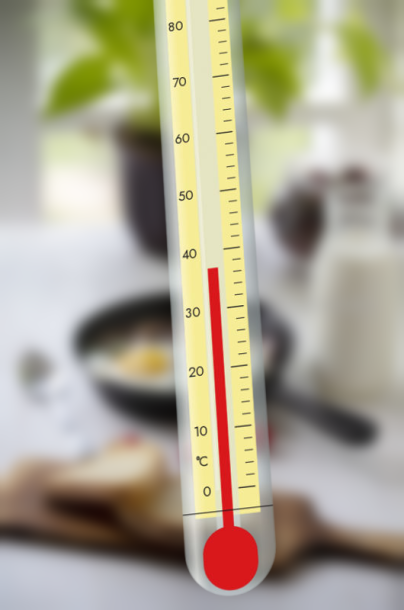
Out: 37°C
